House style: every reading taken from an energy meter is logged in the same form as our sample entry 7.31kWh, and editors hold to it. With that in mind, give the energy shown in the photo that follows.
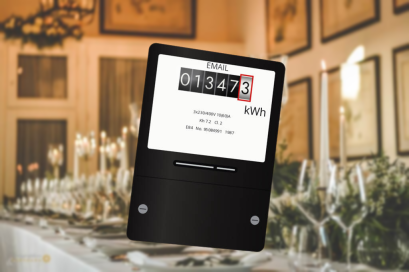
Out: 1347.3kWh
